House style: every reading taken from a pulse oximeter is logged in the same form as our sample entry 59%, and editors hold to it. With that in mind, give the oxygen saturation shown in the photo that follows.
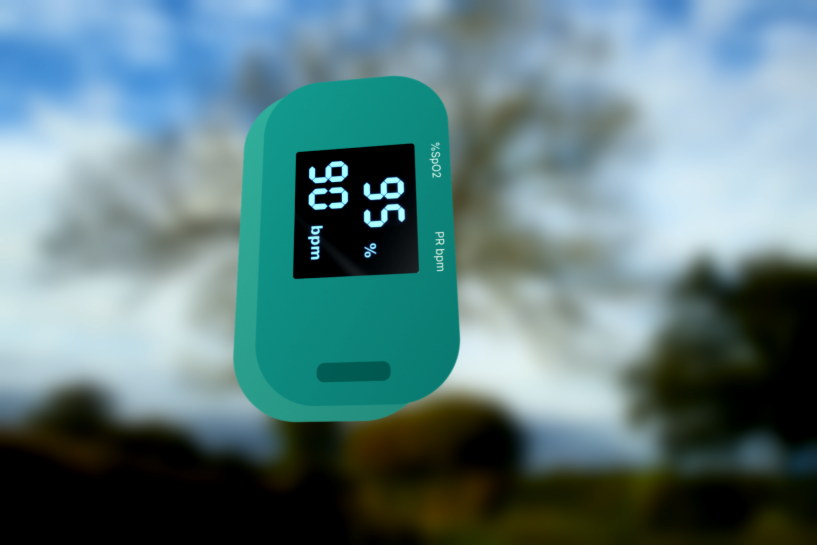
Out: 95%
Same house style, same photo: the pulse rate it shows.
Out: 90bpm
